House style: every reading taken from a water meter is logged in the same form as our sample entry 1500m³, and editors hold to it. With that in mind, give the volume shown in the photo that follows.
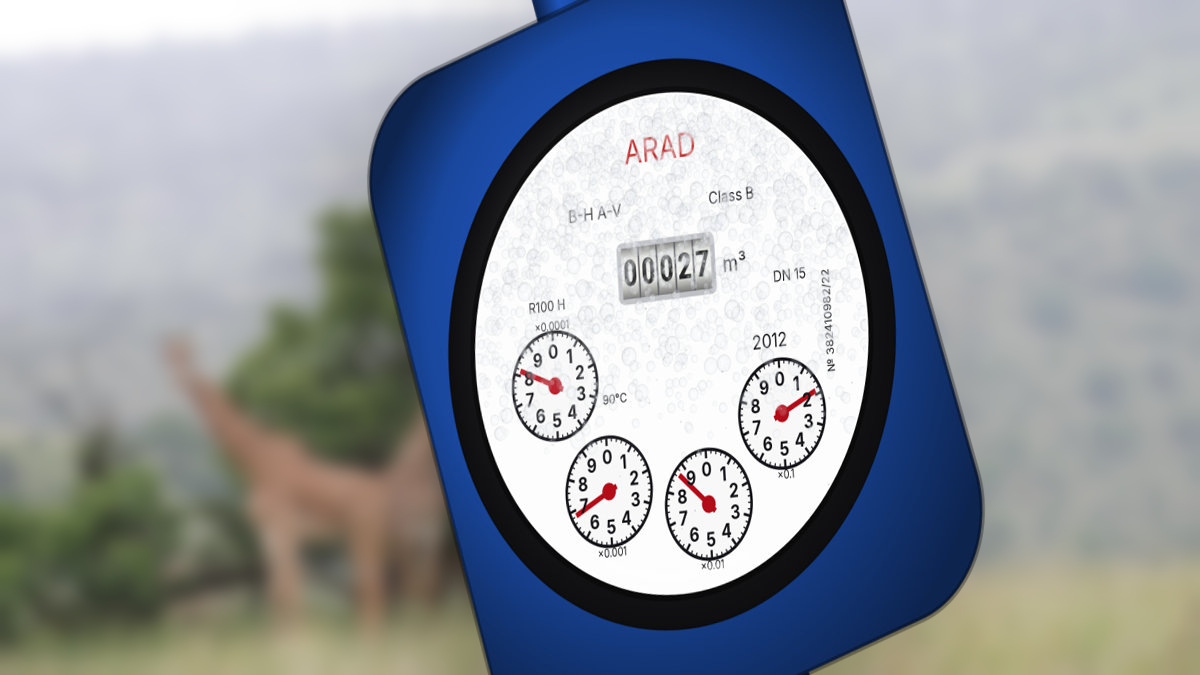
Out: 27.1868m³
